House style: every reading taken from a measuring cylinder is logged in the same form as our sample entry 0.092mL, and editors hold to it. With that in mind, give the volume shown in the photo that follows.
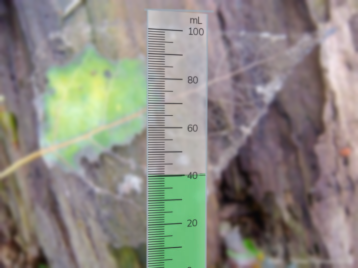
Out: 40mL
